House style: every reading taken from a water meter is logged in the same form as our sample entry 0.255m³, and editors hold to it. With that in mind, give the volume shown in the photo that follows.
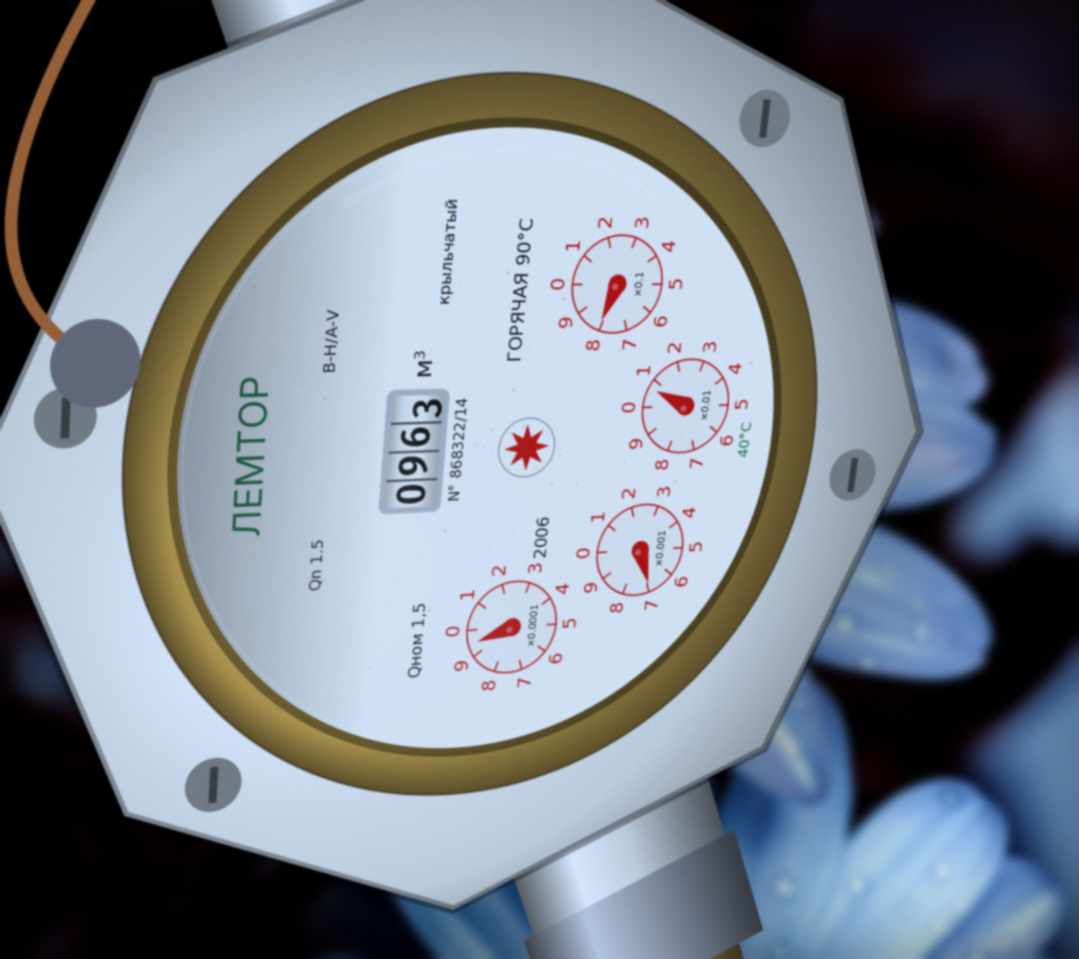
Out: 962.8069m³
